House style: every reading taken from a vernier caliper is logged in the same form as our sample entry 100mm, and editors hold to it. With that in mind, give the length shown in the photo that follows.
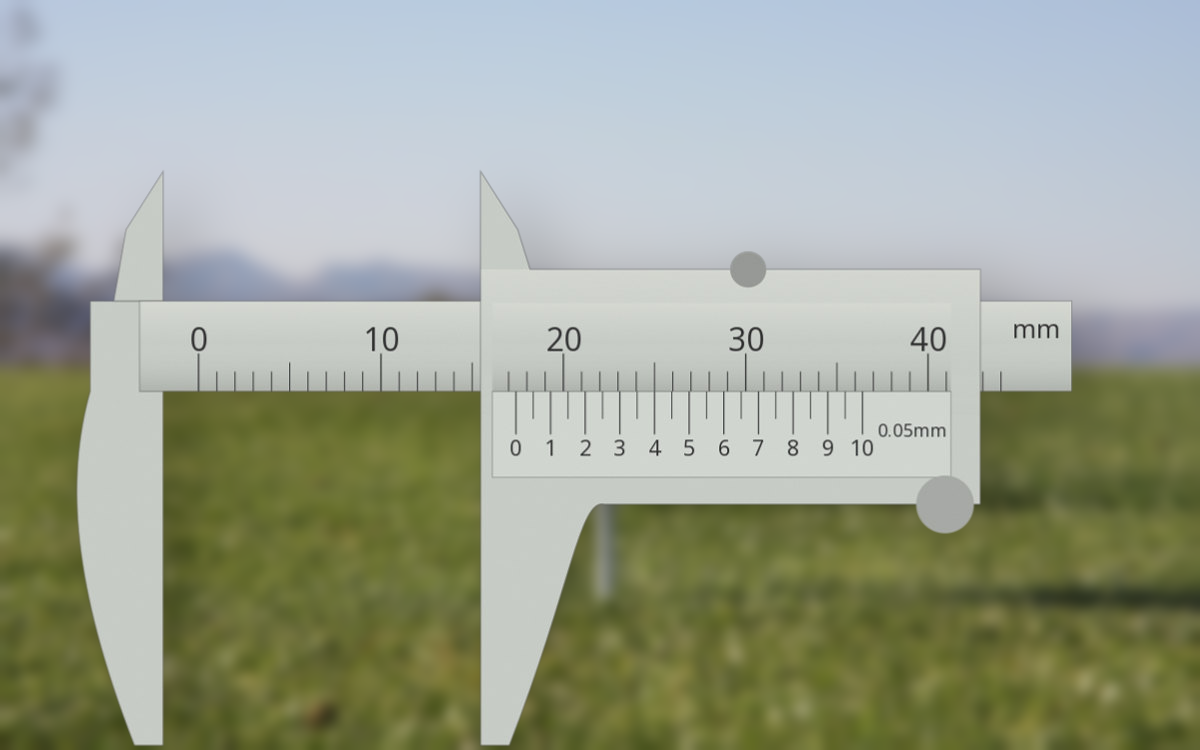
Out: 17.4mm
